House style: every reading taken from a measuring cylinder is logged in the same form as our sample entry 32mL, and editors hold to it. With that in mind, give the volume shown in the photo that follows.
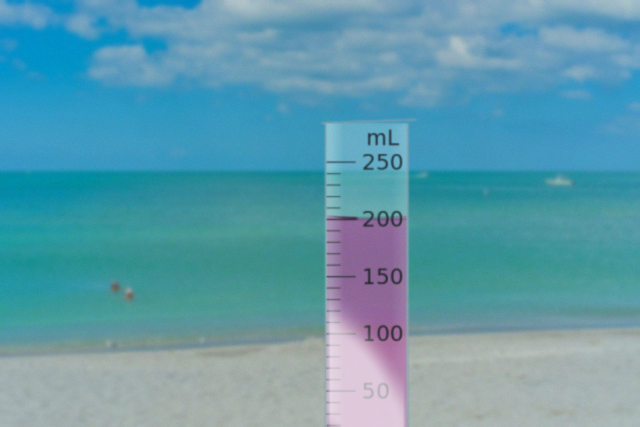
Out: 200mL
